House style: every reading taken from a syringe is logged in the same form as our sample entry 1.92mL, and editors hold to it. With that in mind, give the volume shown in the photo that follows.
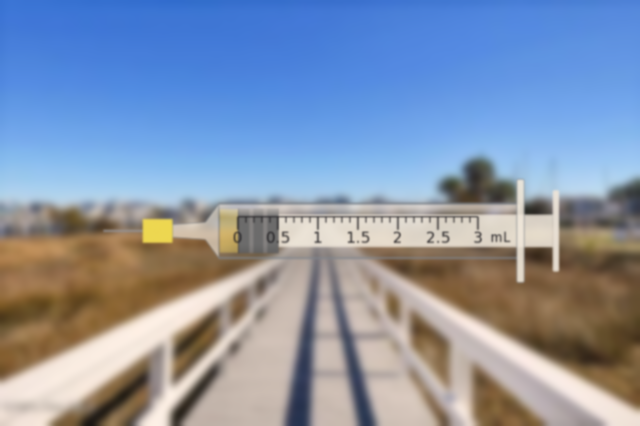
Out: 0mL
